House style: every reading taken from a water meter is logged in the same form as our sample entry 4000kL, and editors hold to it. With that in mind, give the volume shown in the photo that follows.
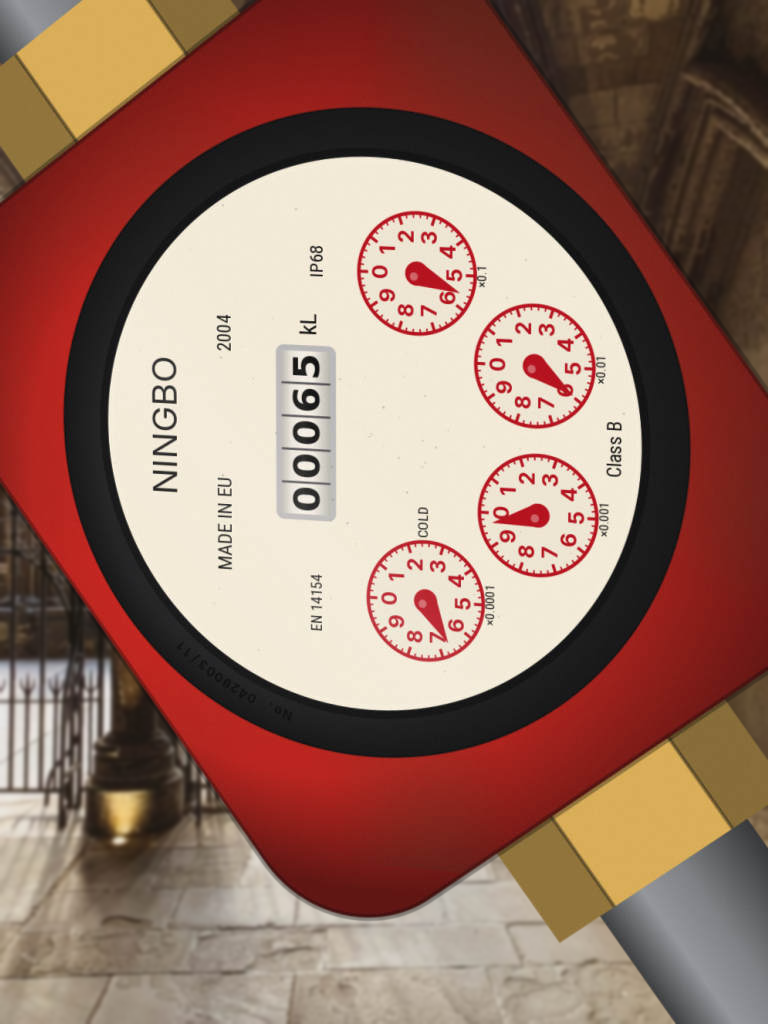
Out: 65.5596kL
